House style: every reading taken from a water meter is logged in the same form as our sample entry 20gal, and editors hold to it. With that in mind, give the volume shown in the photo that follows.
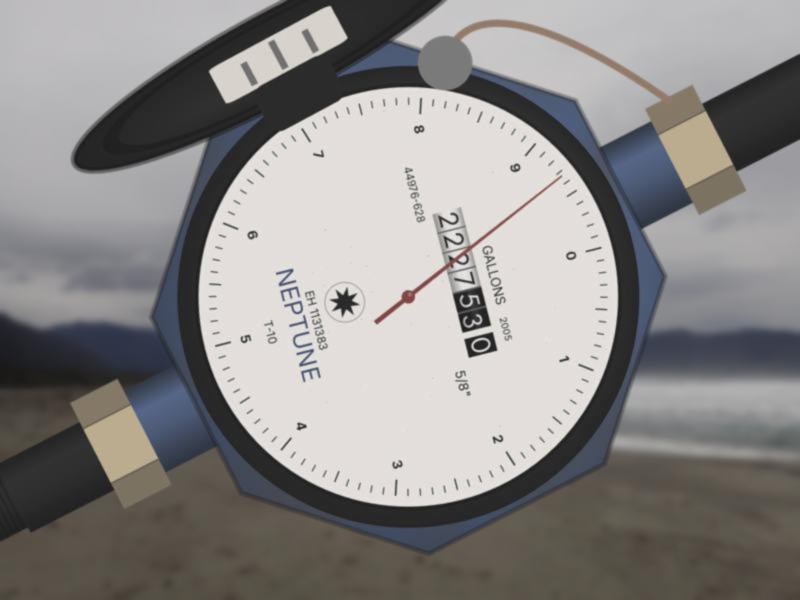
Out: 2227529.3gal
